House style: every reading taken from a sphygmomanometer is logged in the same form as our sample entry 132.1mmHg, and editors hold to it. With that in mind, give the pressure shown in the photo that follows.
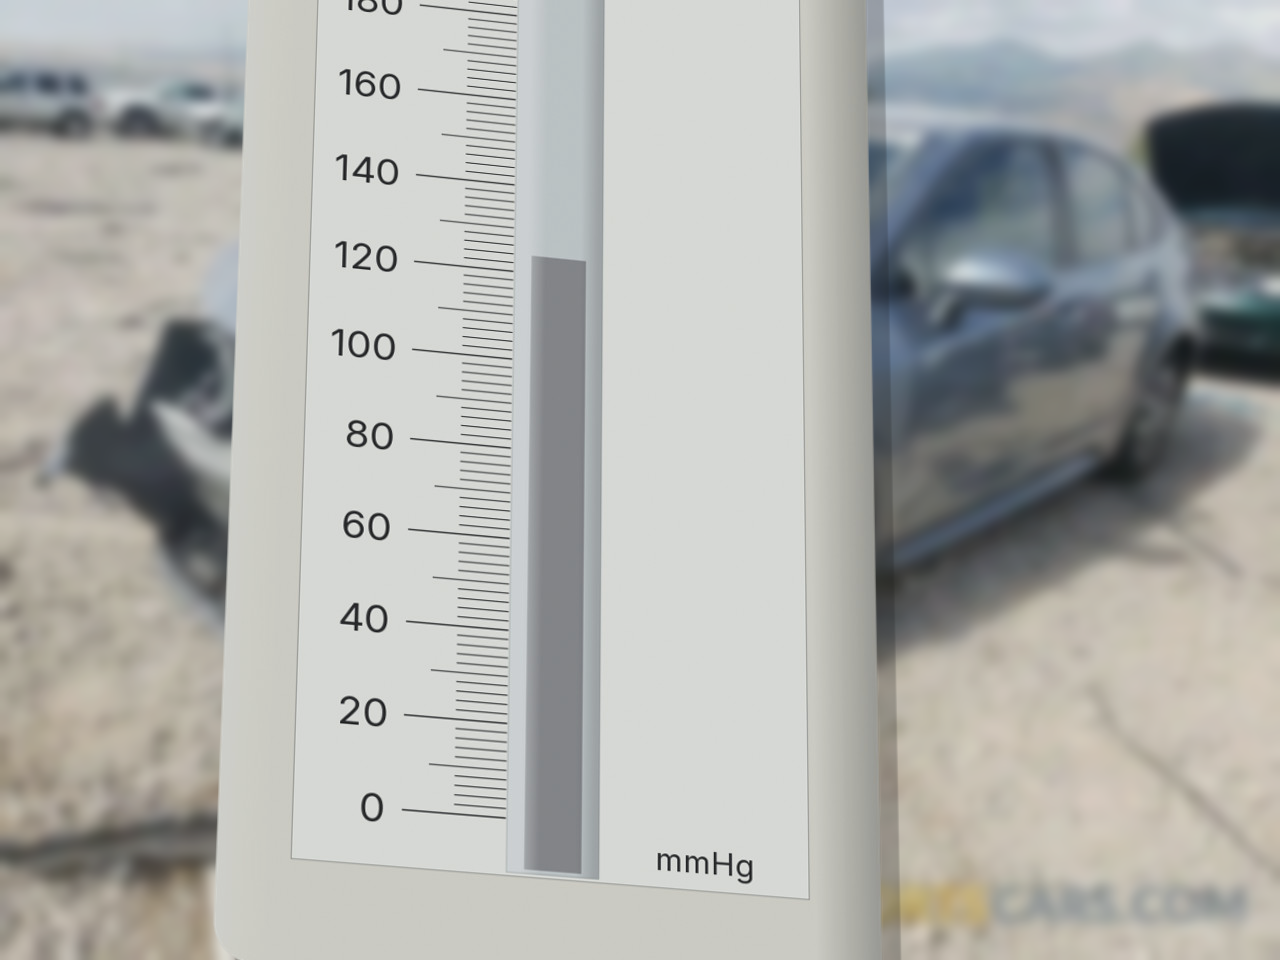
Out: 124mmHg
